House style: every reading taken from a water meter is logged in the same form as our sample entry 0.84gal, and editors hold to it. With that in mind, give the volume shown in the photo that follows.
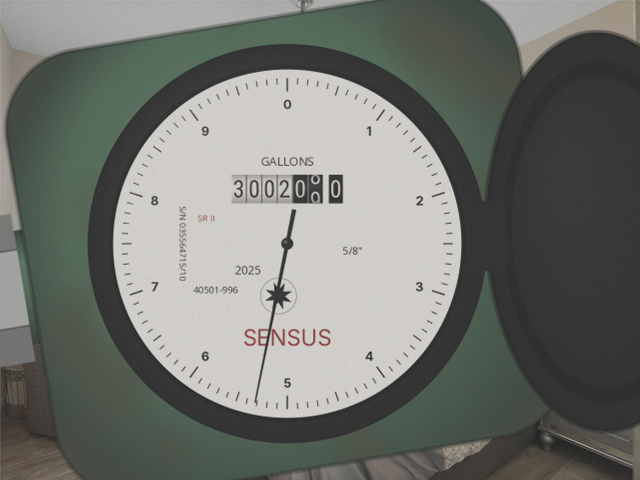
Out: 3002085.3gal
